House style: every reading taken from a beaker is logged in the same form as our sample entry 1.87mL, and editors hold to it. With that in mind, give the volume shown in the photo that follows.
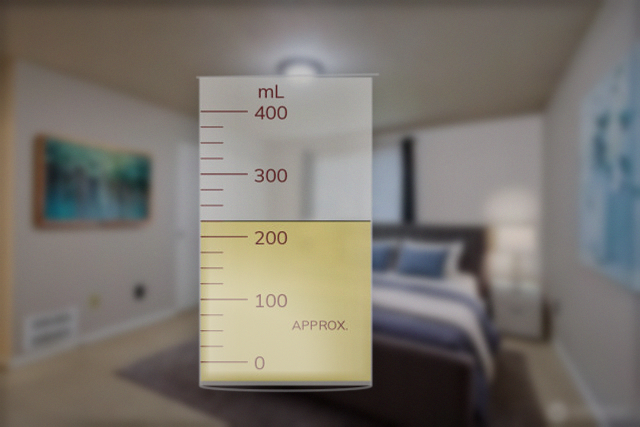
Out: 225mL
